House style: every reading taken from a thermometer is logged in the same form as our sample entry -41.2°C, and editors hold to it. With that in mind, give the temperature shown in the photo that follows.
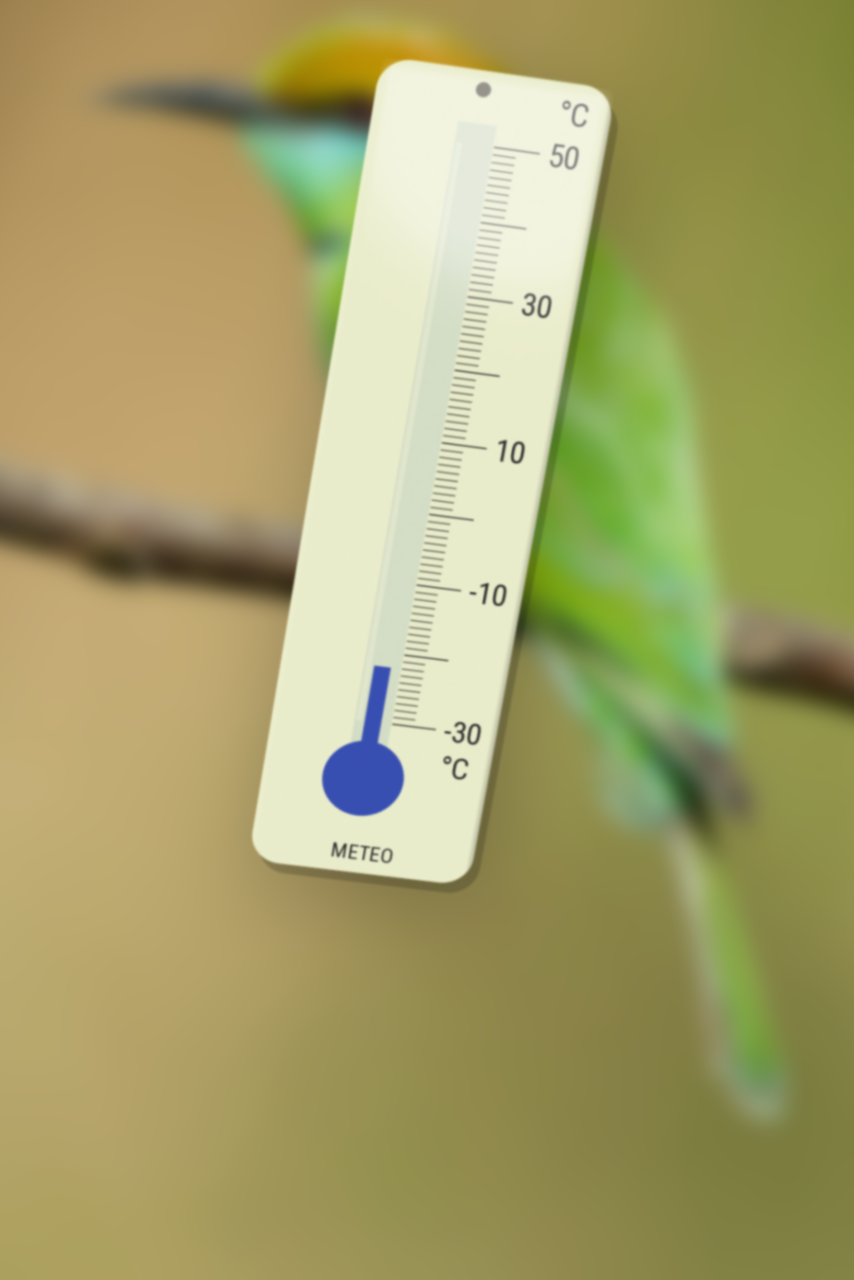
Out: -22°C
